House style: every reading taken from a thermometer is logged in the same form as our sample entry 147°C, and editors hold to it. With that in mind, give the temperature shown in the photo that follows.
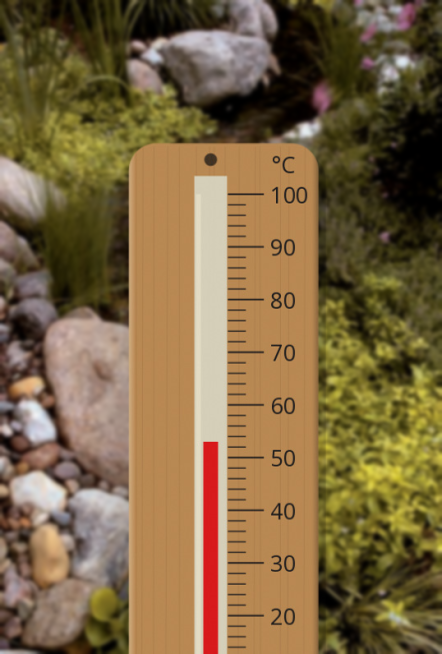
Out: 53°C
